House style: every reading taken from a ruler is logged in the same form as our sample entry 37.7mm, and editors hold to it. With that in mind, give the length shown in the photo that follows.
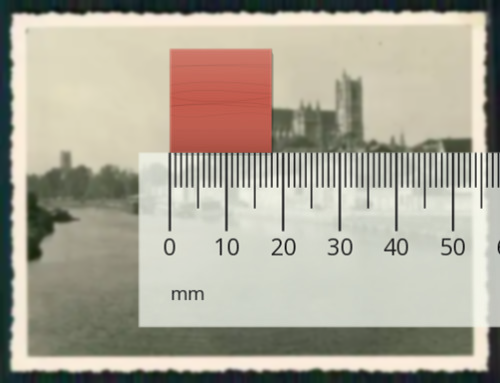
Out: 18mm
